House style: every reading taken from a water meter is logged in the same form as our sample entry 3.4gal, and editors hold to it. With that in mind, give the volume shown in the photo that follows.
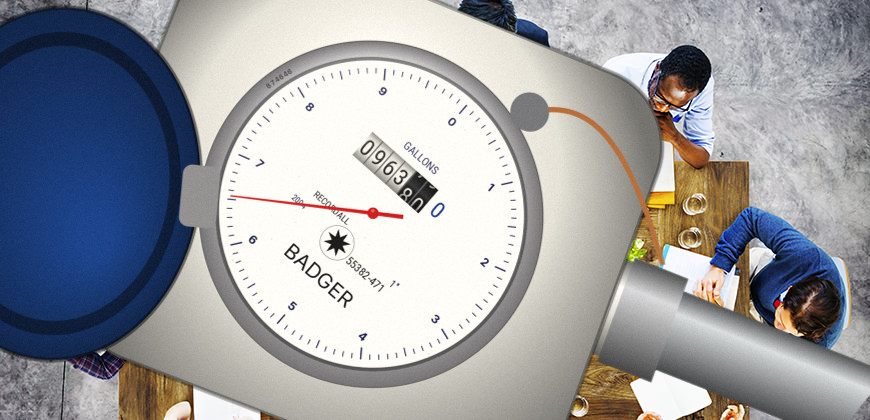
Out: 963796.5gal
